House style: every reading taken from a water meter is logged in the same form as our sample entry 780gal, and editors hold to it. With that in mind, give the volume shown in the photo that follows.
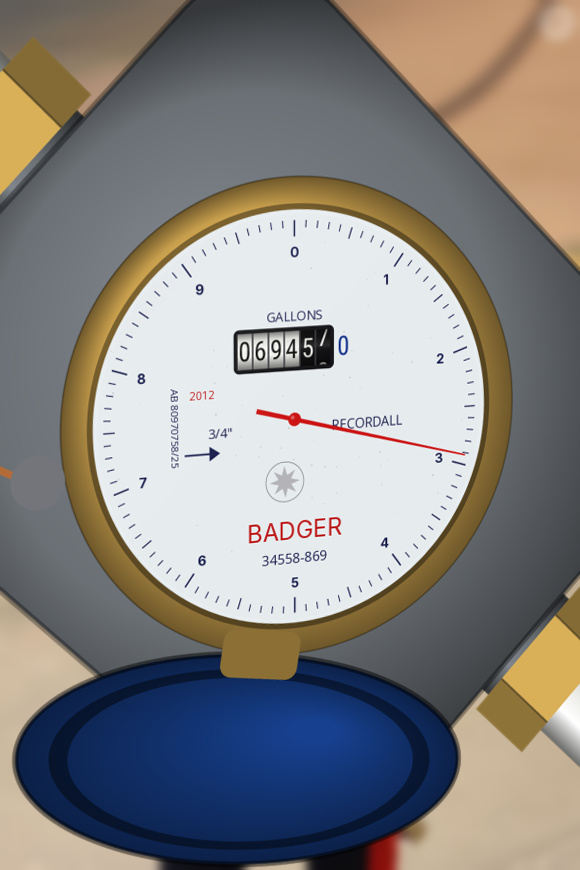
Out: 694572.9gal
